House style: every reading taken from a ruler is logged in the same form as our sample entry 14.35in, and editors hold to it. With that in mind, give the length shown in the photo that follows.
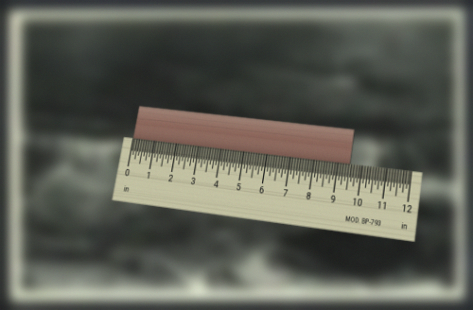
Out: 9.5in
